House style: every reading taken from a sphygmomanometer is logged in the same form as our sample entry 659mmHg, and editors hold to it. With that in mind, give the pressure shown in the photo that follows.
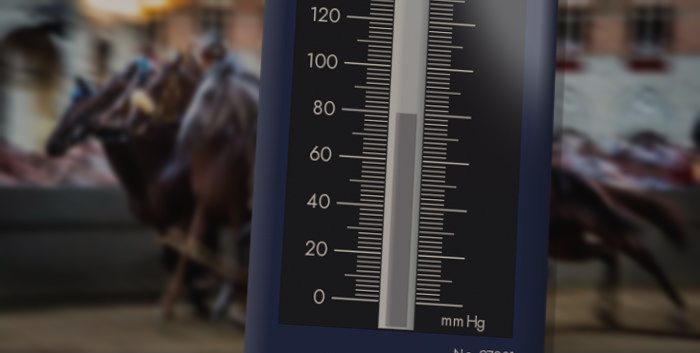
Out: 80mmHg
